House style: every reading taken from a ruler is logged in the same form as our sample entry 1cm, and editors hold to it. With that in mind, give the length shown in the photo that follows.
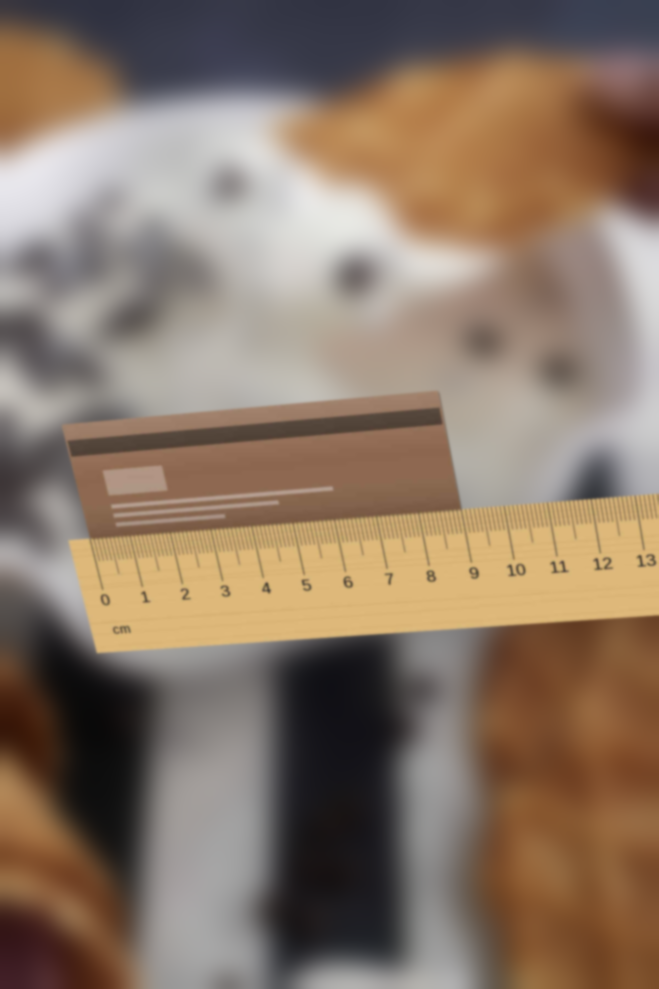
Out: 9cm
